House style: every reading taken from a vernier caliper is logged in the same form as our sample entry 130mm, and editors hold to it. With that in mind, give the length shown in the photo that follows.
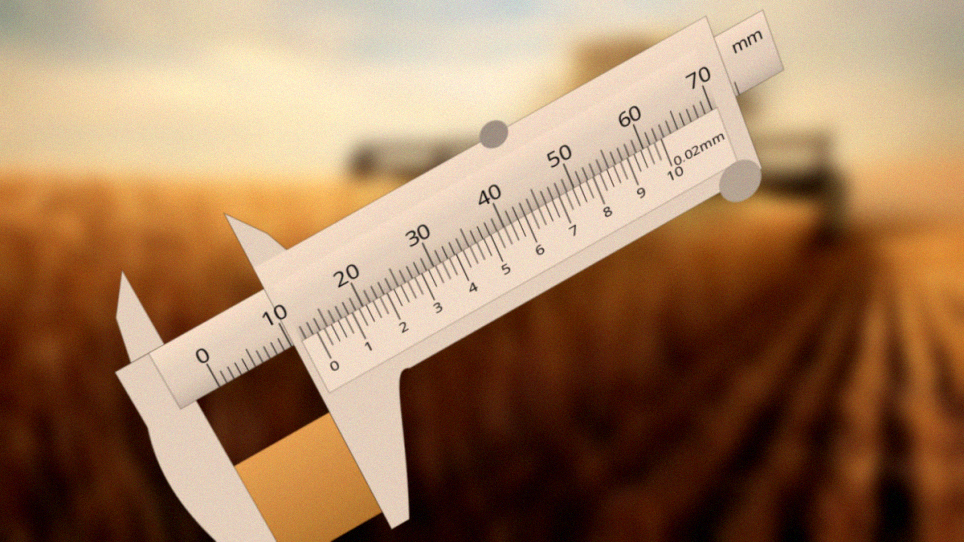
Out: 13.6mm
